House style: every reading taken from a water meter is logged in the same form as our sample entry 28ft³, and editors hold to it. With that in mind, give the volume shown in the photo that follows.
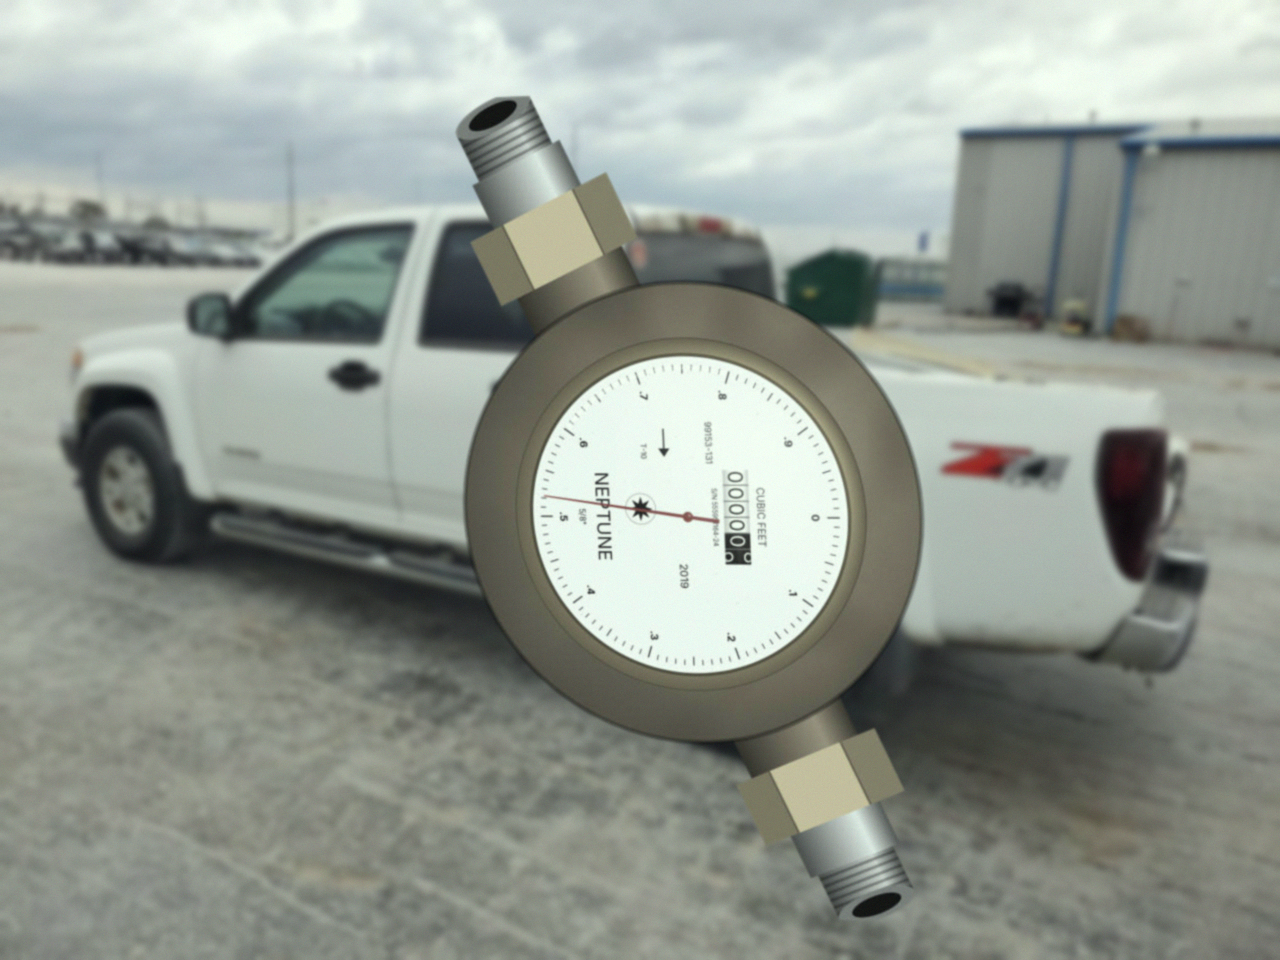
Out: 8.52ft³
